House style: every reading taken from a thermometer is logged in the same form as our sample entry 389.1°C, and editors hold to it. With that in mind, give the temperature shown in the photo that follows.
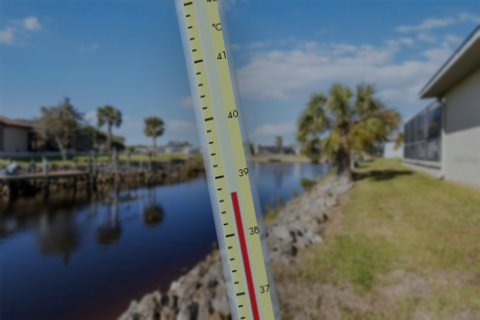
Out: 38.7°C
